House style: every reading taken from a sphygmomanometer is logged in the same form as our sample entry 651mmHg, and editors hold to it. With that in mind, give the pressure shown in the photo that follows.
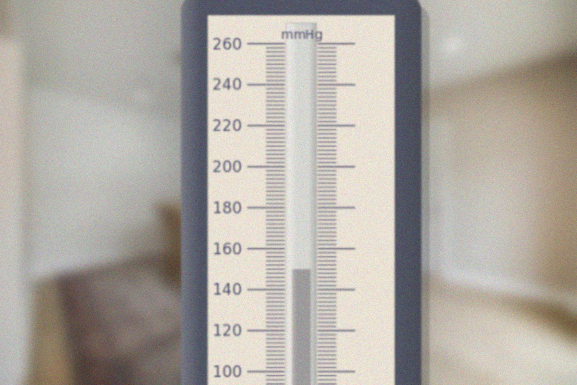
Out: 150mmHg
